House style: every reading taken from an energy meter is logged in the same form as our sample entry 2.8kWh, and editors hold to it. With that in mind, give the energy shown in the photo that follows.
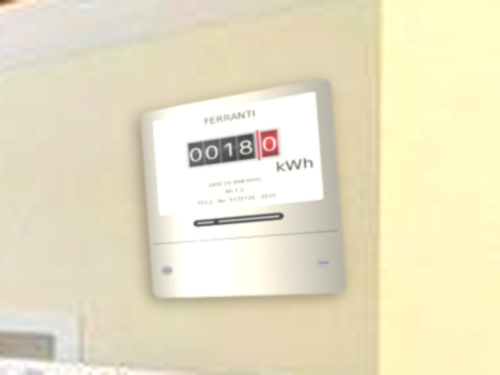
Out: 18.0kWh
